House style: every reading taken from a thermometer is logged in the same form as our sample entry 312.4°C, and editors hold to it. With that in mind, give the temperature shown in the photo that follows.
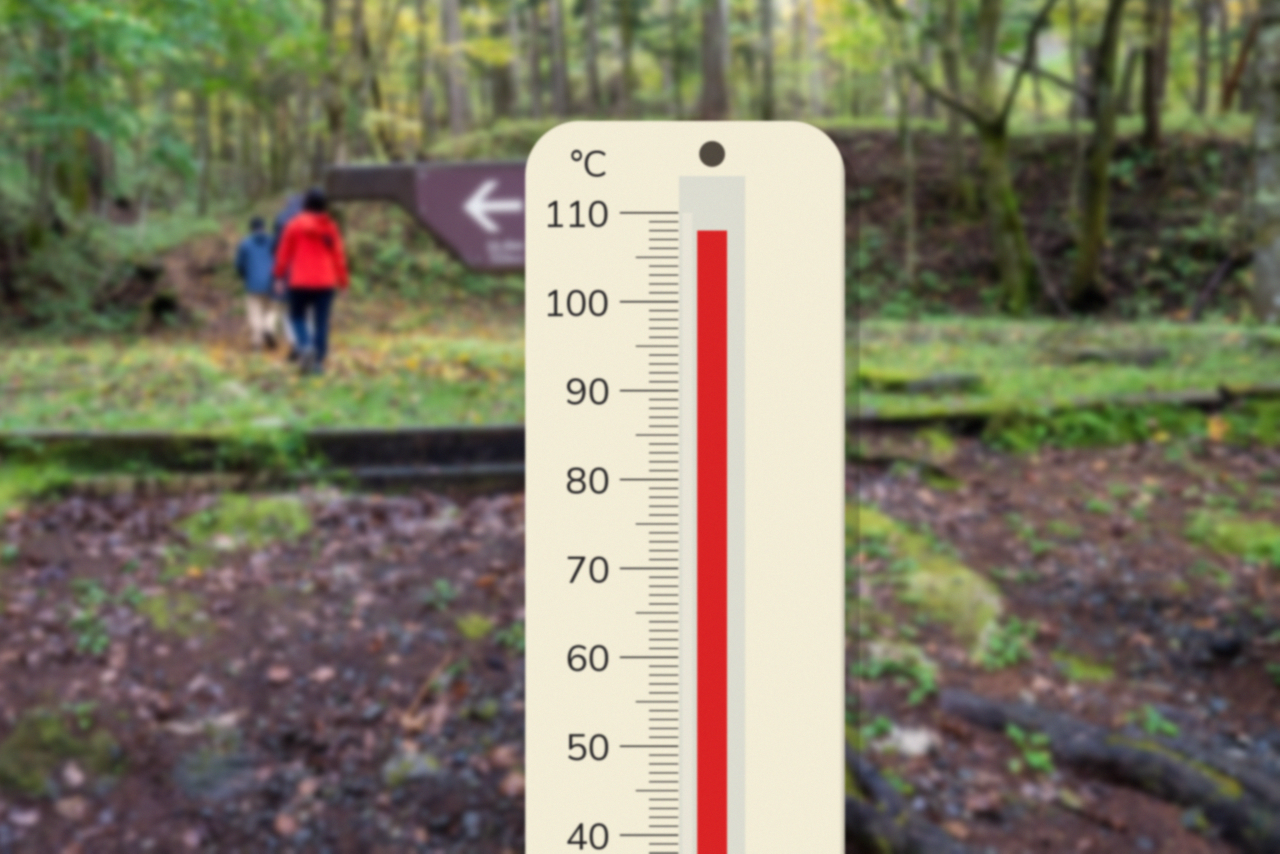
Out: 108°C
